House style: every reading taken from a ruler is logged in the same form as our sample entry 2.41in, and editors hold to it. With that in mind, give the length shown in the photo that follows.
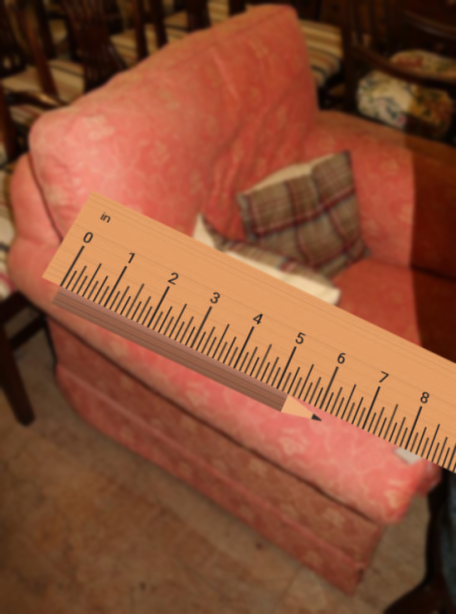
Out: 6.125in
